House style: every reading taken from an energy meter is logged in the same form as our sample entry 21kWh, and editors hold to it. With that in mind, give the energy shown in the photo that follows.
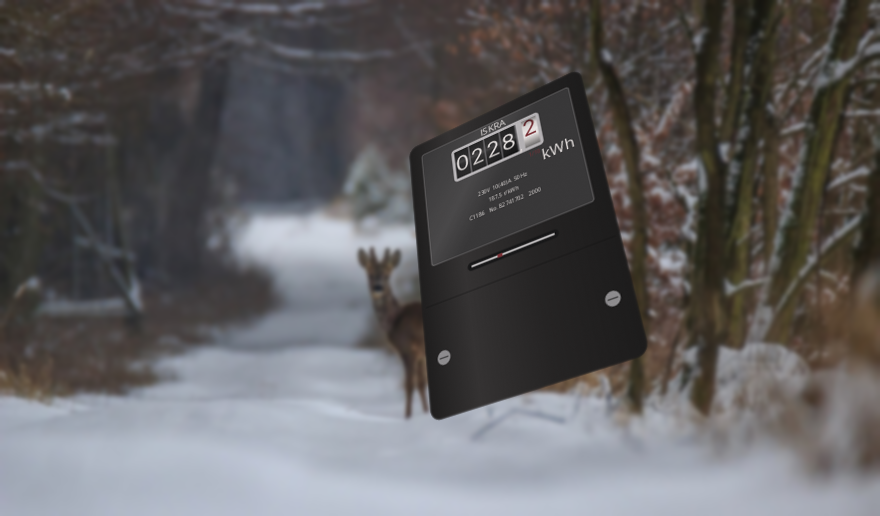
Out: 228.2kWh
